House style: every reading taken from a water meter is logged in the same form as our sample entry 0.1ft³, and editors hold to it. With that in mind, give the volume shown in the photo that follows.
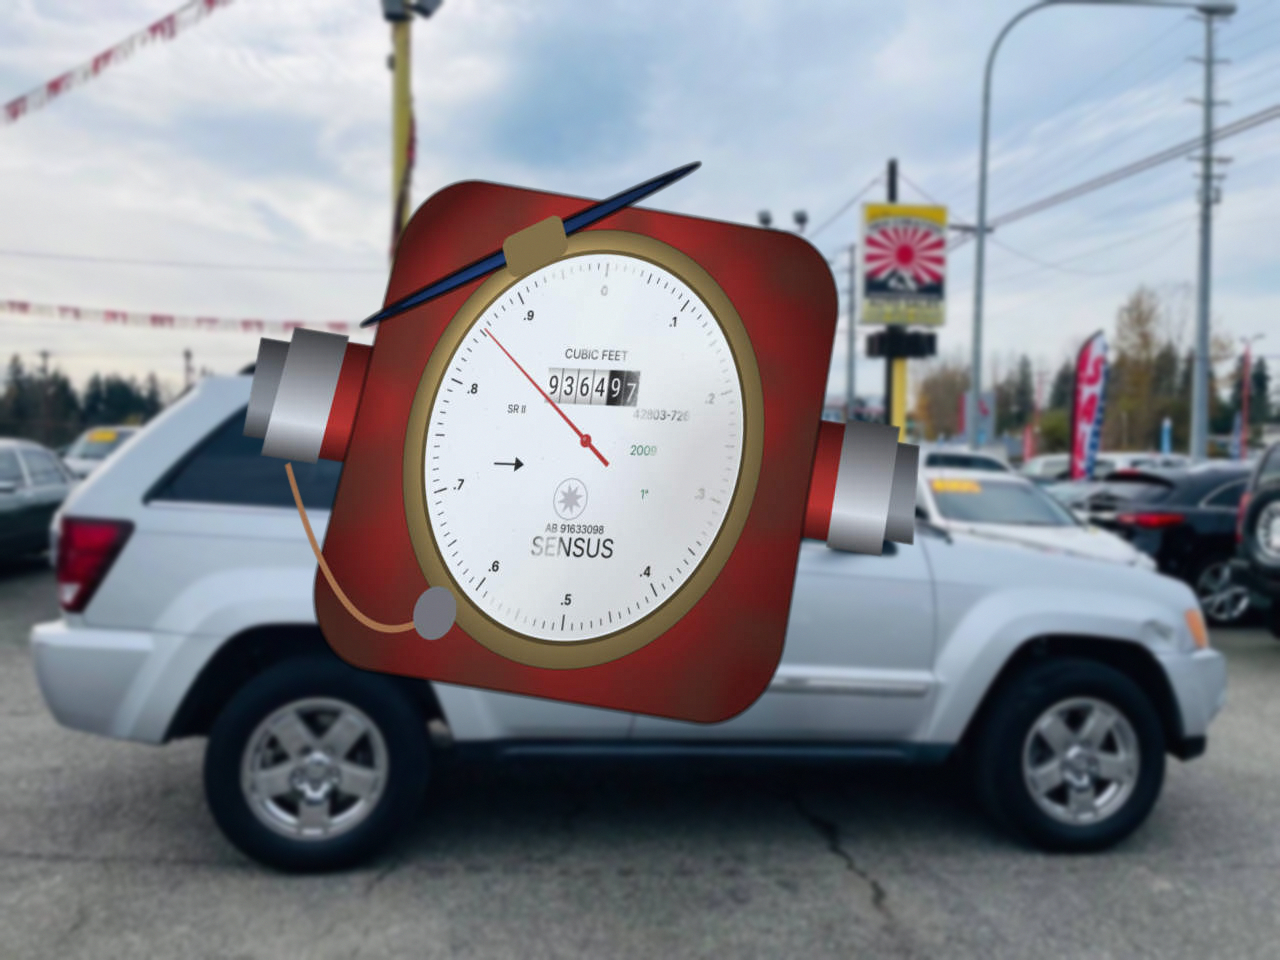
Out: 936496.85ft³
